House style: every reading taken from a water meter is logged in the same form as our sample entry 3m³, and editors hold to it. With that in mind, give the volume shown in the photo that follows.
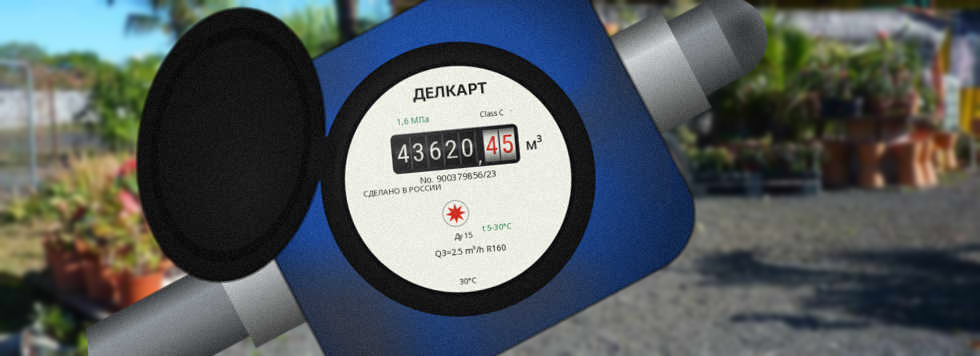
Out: 43620.45m³
